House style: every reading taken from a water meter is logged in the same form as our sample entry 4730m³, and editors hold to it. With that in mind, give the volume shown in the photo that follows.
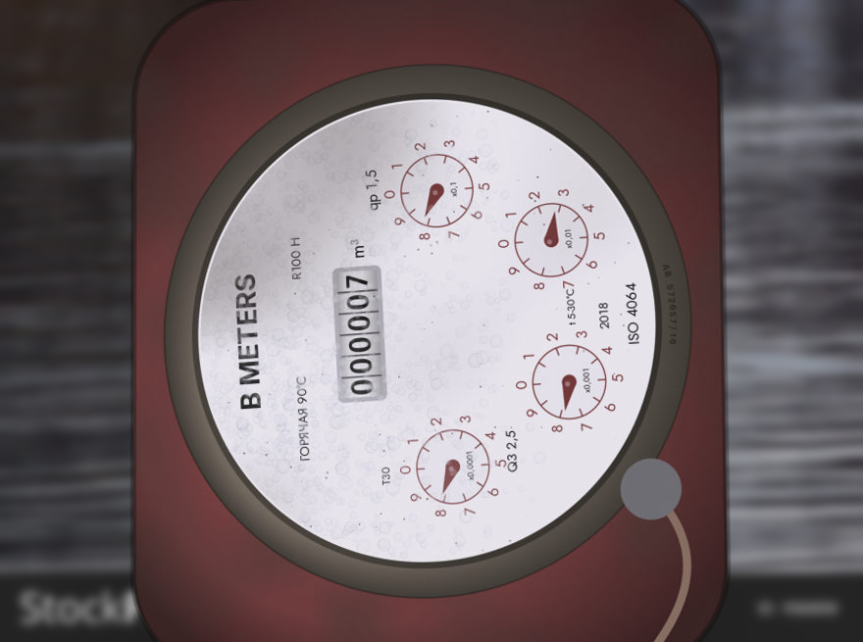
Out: 7.8278m³
